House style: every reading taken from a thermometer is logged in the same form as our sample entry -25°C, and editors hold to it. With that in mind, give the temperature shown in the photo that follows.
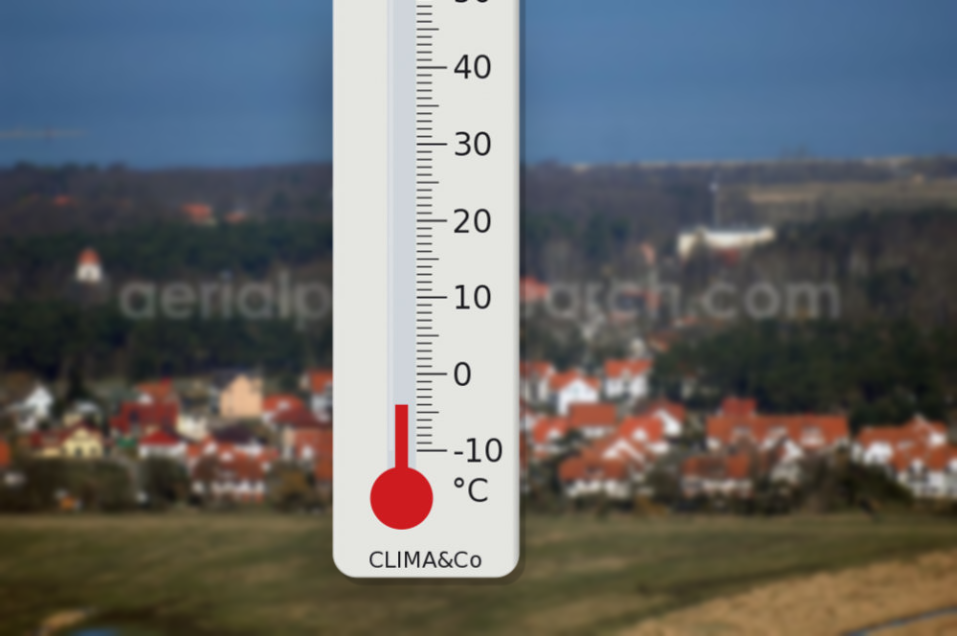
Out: -4°C
